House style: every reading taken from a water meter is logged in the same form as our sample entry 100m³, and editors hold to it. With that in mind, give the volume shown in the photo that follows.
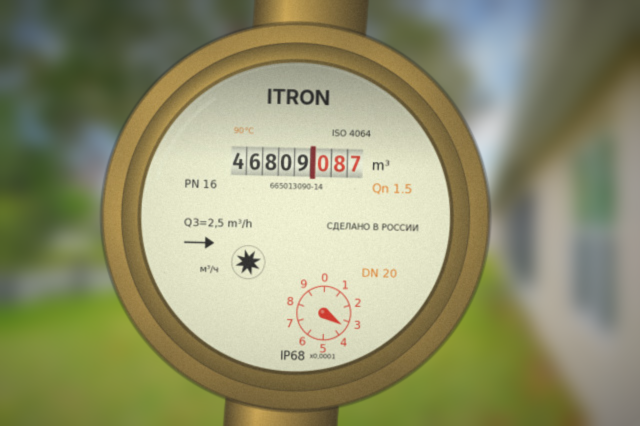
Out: 46809.0873m³
